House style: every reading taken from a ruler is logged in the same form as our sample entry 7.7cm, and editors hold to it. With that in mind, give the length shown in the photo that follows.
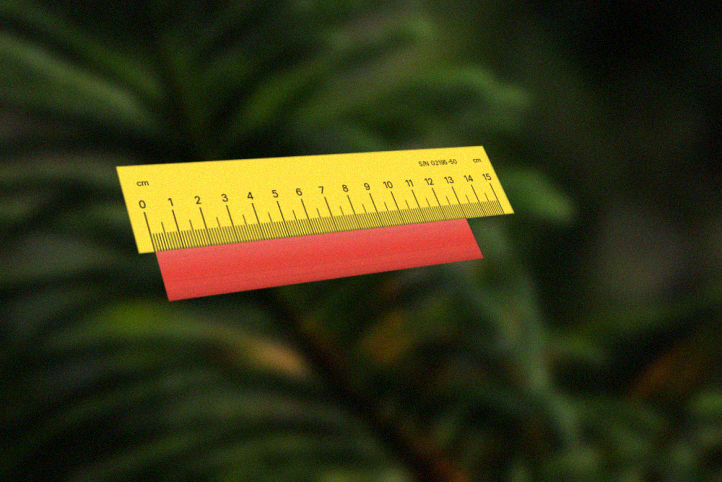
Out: 13cm
